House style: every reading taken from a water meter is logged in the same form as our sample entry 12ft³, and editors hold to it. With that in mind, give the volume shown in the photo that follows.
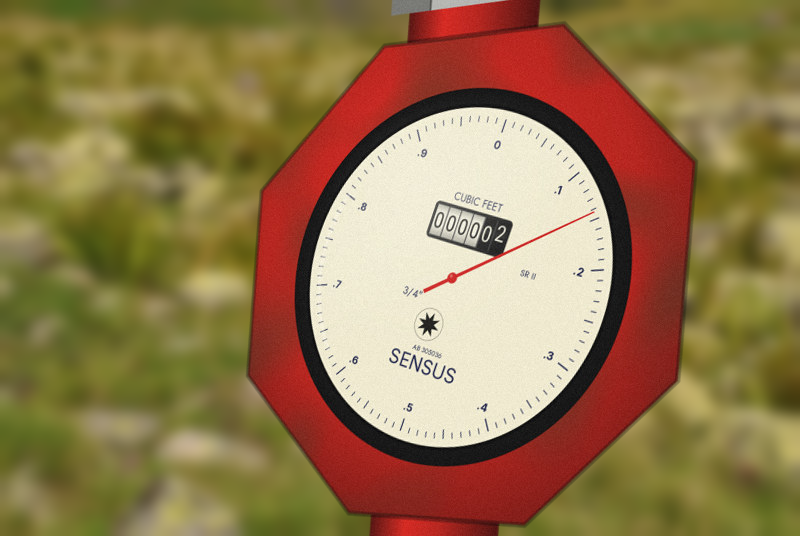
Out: 2.14ft³
